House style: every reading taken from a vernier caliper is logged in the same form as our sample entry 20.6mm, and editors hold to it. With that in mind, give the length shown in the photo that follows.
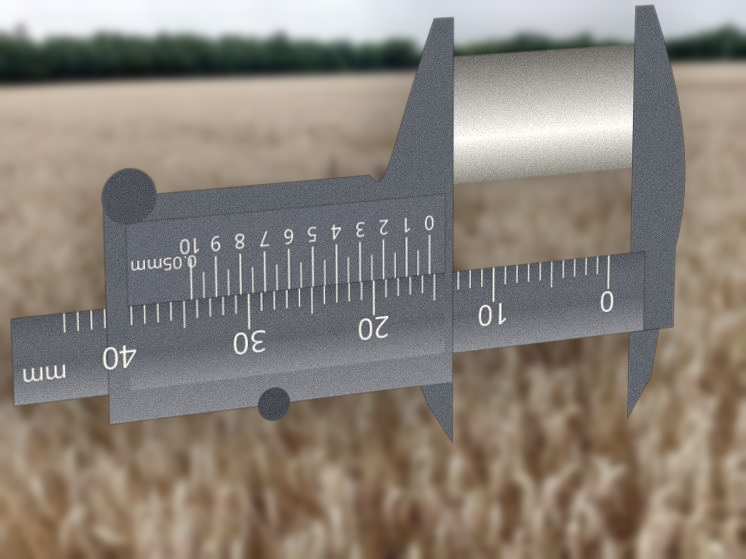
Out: 15.4mm
